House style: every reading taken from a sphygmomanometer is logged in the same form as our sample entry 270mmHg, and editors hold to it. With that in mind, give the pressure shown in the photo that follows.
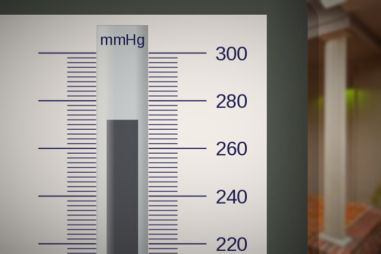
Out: 272mmHg
